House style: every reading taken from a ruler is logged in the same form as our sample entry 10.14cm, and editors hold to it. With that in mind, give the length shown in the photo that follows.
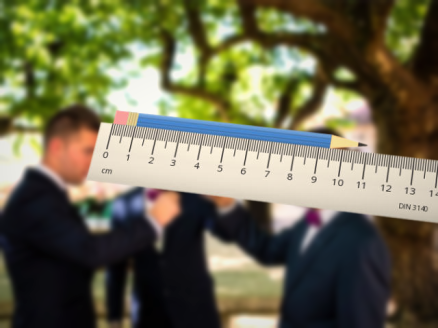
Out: 11cm
